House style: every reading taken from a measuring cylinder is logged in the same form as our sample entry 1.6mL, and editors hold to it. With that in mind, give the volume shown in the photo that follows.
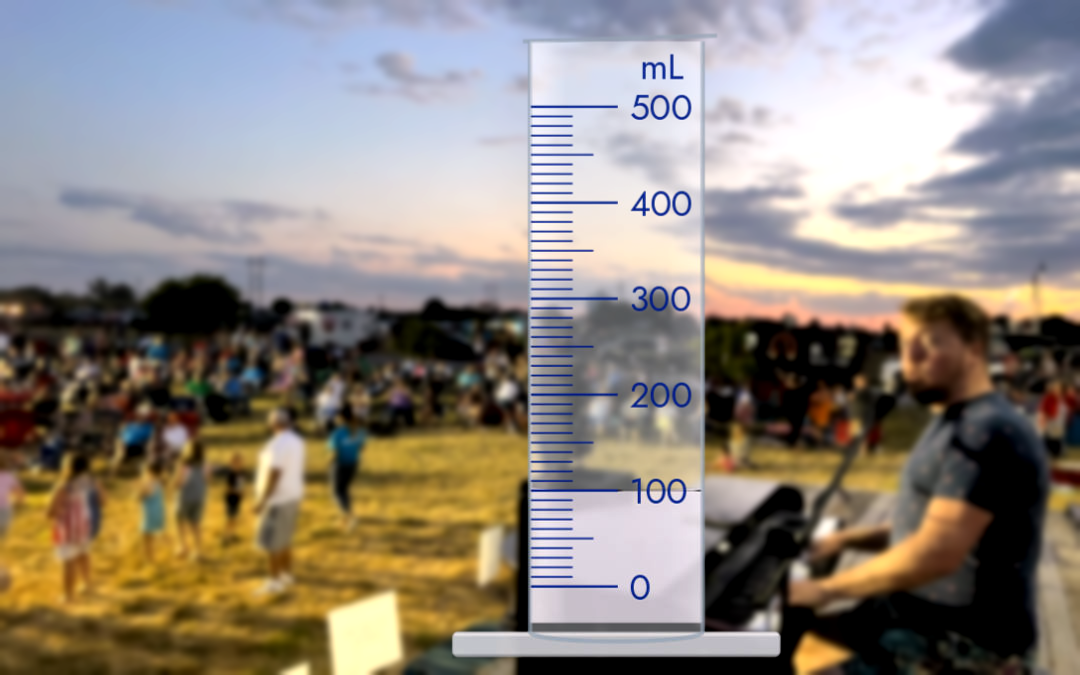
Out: 100mL
